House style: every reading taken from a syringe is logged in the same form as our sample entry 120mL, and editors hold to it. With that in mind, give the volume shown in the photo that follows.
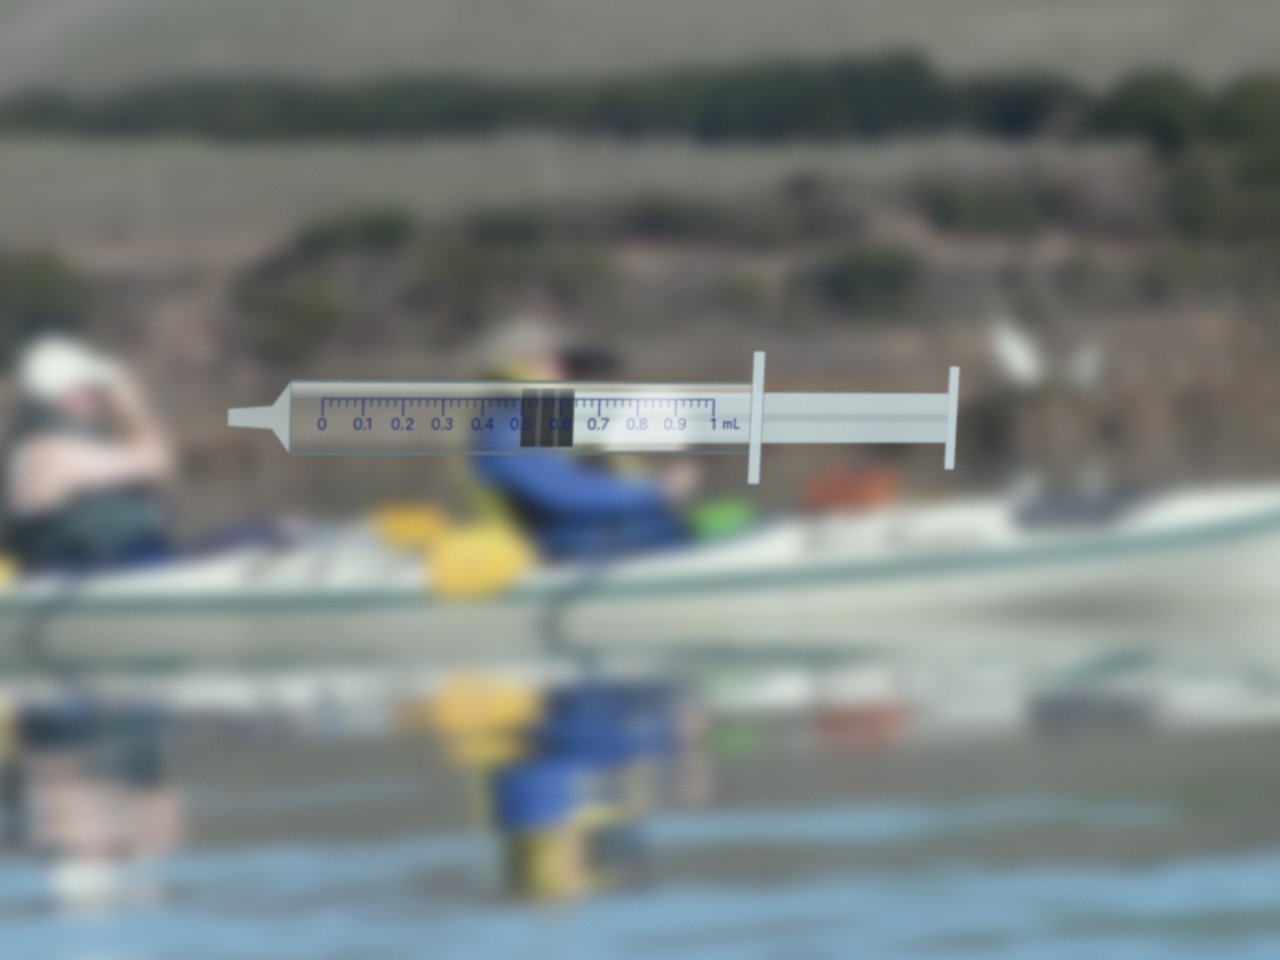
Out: 0.5mL
